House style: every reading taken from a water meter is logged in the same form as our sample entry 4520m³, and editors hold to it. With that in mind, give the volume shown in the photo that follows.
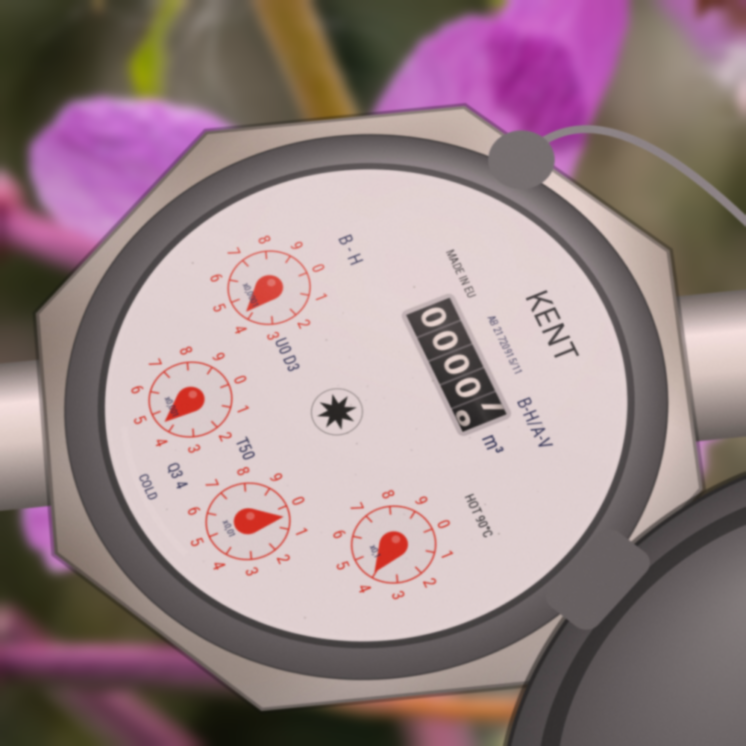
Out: 7.4044m³
